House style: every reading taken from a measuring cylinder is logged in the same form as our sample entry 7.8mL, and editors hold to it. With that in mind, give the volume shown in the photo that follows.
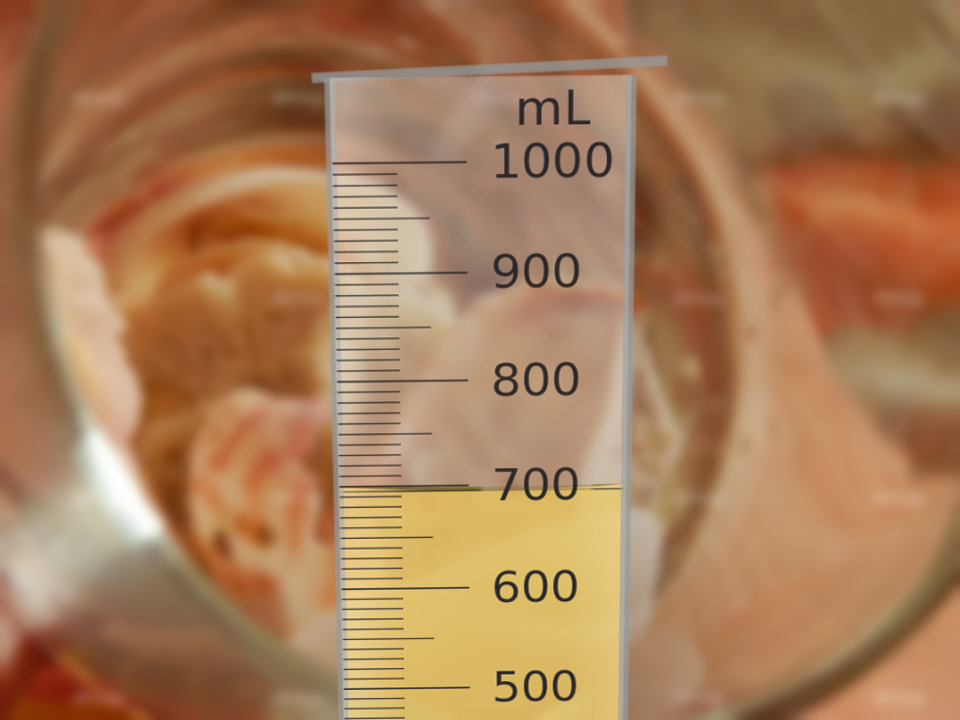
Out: 695mL
